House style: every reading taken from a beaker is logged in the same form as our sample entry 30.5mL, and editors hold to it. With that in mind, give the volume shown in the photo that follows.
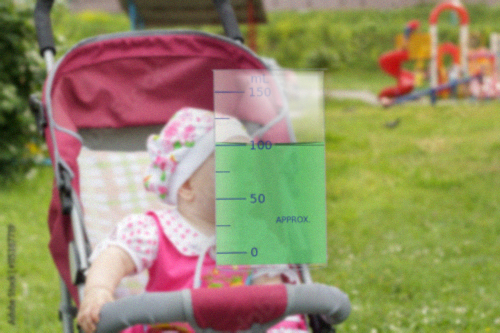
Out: 100mL
